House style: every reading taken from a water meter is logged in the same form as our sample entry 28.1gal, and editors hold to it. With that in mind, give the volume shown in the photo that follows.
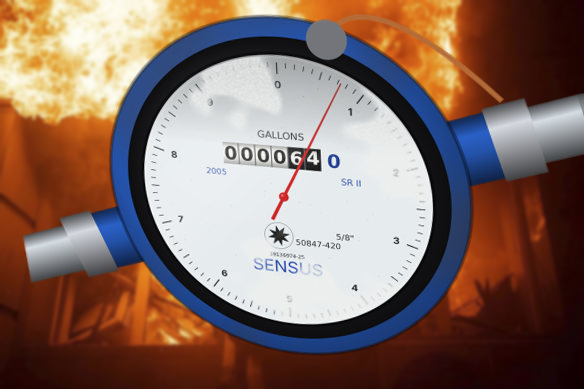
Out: 640.7gal
